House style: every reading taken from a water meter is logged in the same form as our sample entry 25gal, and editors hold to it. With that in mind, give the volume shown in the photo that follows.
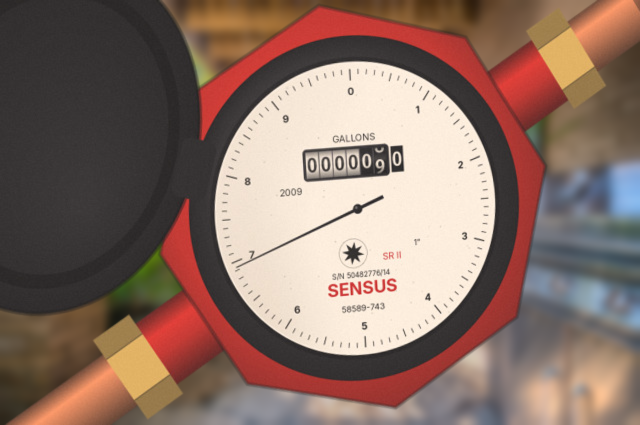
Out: 86.9gal
